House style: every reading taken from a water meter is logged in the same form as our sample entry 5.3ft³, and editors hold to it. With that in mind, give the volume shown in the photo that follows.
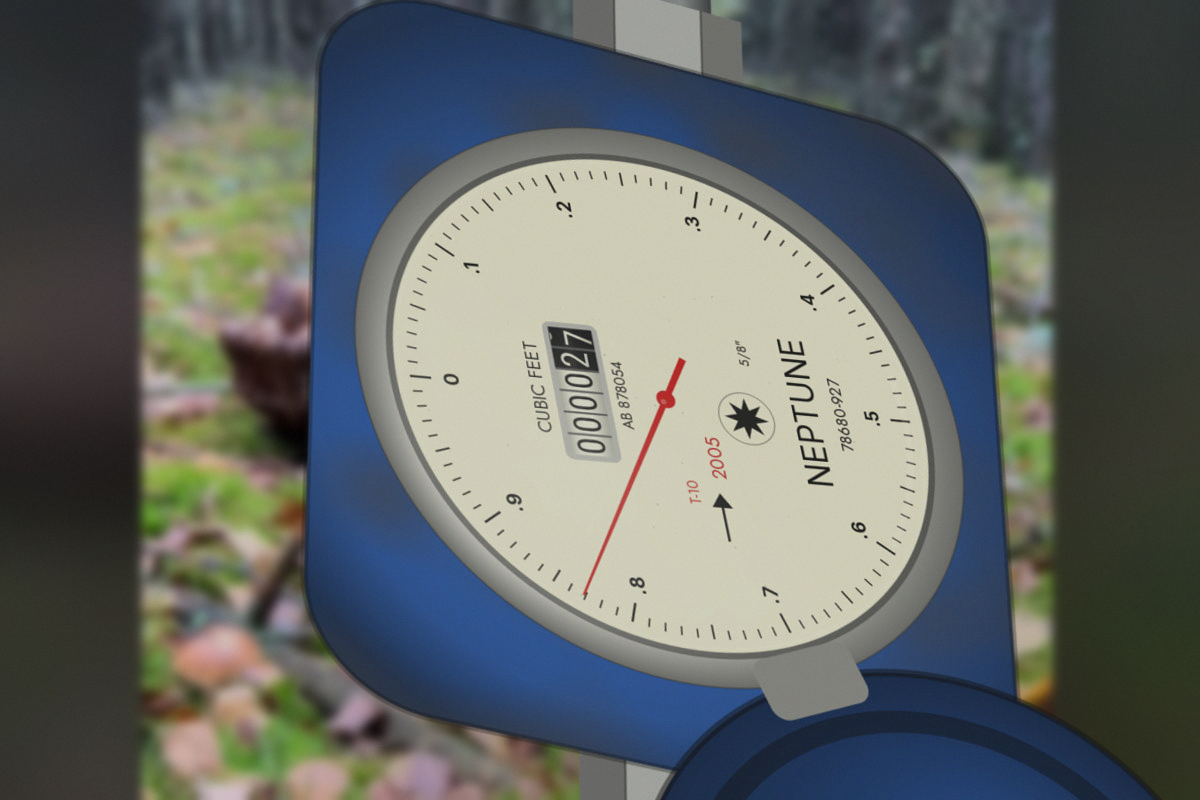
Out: 26.83ft³
